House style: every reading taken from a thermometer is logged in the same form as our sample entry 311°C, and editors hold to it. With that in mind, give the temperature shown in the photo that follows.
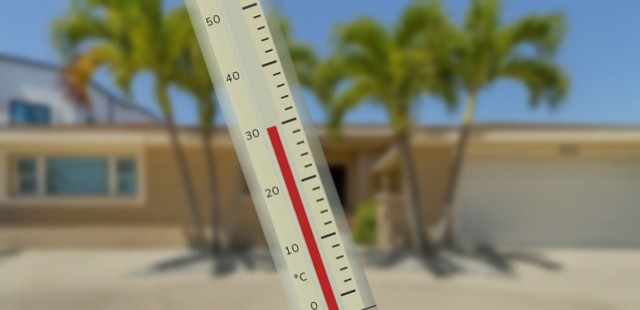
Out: 30°C
